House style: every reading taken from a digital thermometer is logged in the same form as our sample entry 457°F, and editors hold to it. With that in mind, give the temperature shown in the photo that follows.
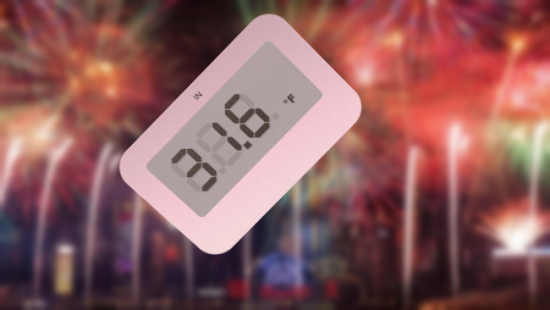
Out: 31.6°F
